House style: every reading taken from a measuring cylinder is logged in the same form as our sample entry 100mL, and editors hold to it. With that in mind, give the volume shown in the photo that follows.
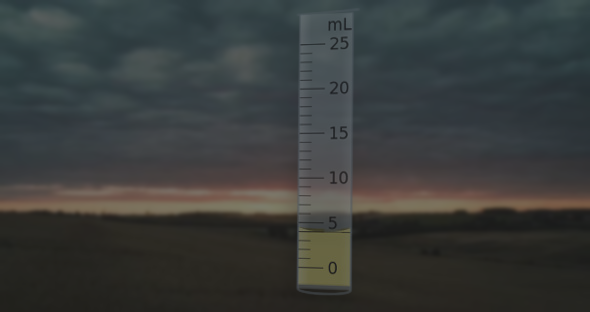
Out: 4mL
